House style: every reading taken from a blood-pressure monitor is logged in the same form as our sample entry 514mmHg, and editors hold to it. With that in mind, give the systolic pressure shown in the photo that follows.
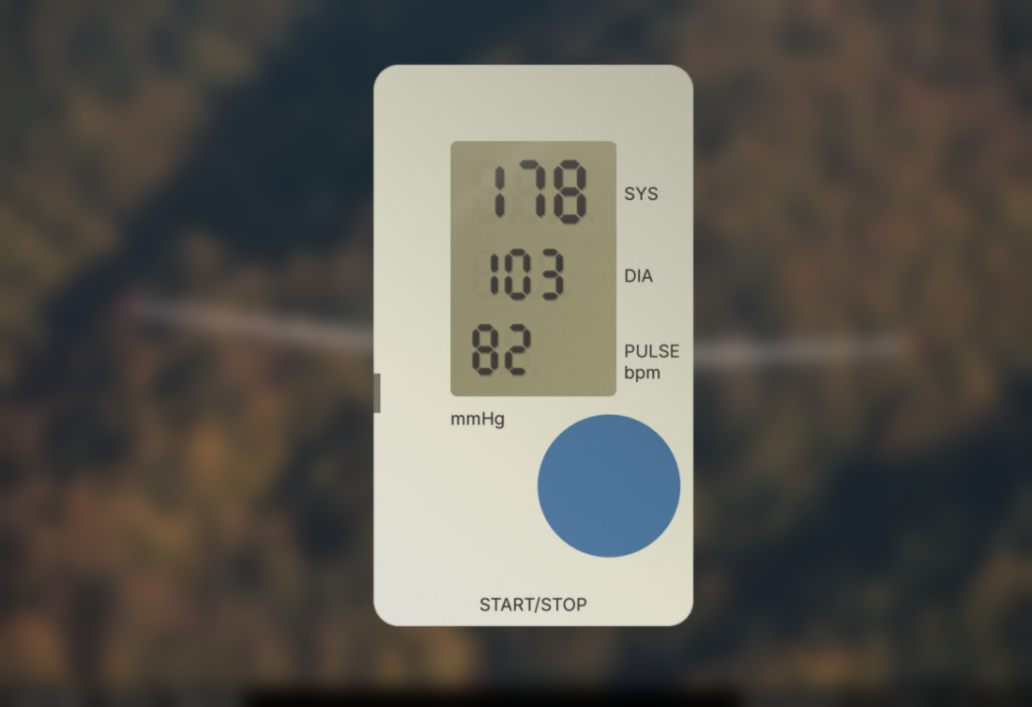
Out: 178mmHg
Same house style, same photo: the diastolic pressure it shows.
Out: 103mmHg
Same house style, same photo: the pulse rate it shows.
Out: 82bpm
